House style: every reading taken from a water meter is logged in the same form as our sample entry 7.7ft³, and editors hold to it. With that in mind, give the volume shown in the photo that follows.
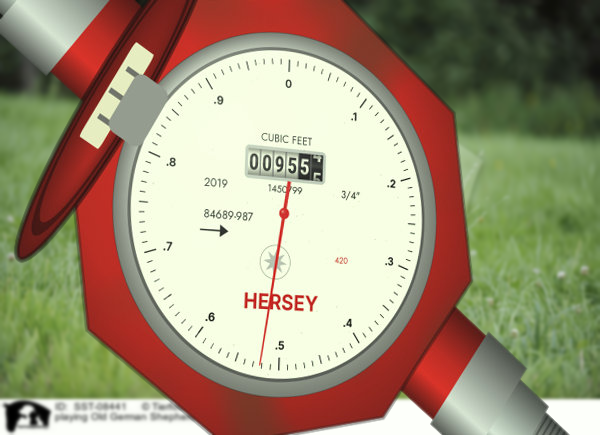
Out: 9554.52ft³
